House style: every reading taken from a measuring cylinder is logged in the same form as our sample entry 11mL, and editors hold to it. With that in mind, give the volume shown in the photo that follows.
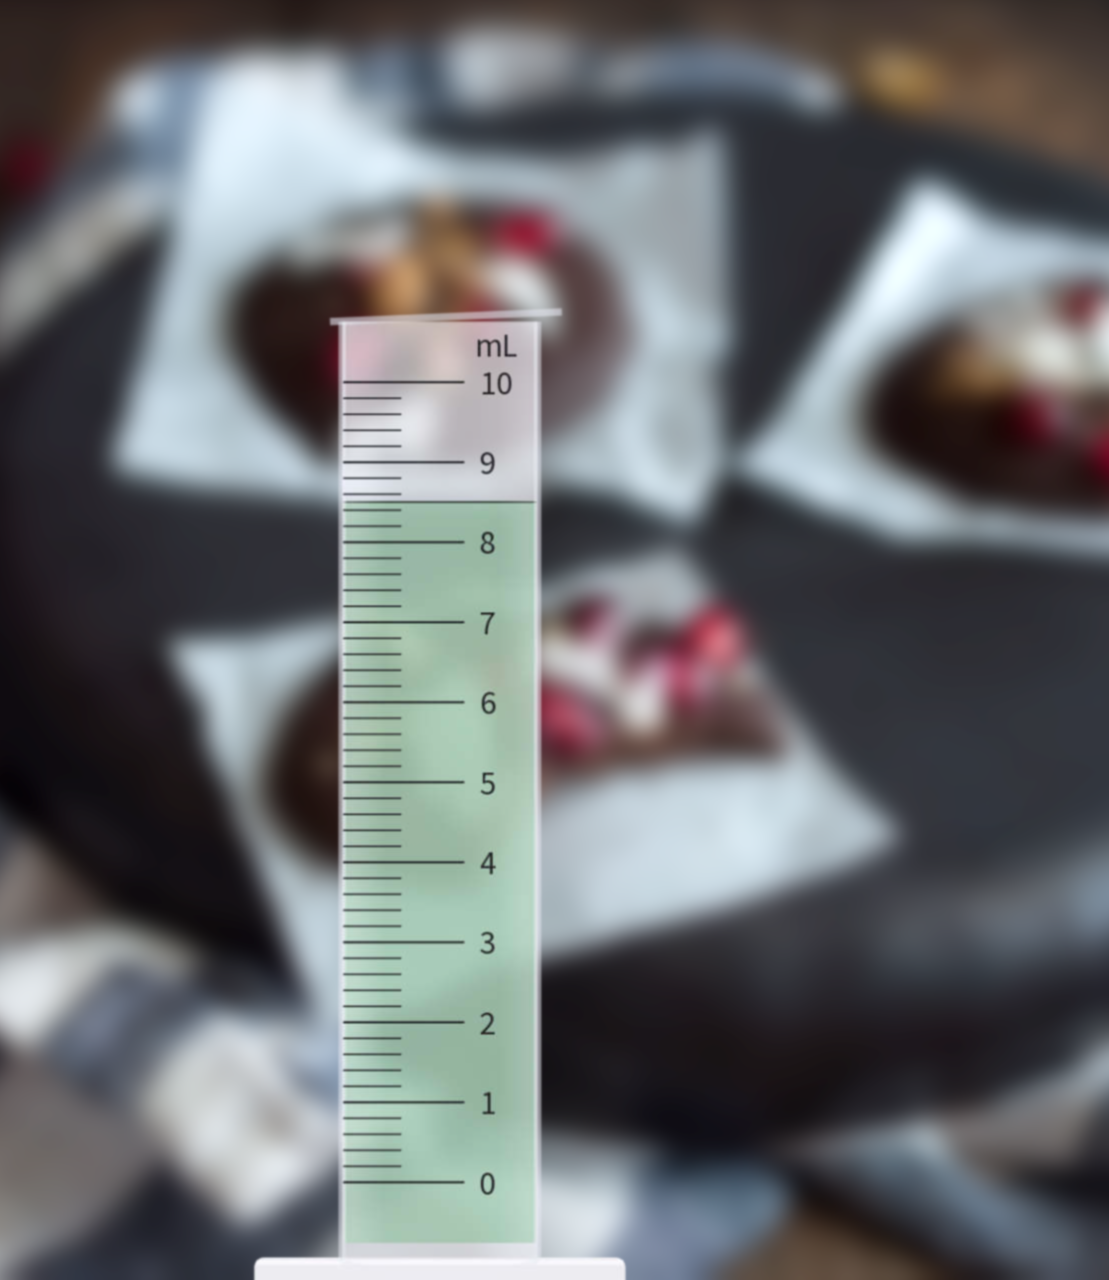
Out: 8.5mL
